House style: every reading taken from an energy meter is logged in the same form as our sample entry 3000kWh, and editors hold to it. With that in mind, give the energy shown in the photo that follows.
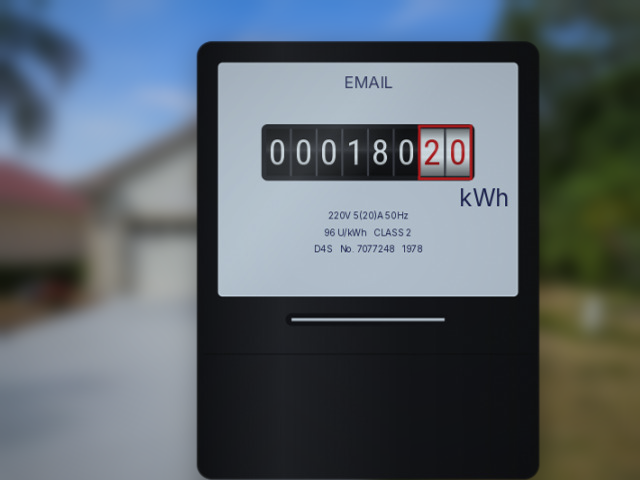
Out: 180.20kWh
